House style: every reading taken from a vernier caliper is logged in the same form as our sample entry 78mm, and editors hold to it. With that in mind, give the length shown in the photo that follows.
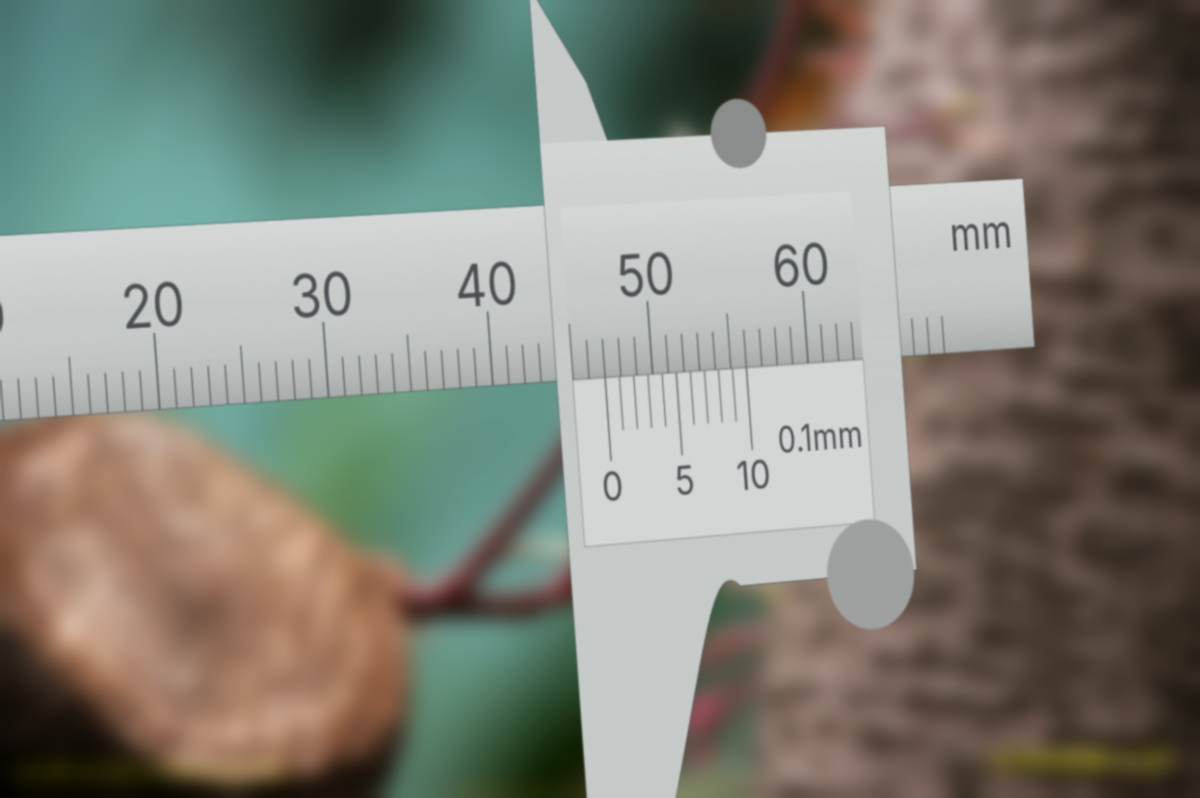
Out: 47.0mm
